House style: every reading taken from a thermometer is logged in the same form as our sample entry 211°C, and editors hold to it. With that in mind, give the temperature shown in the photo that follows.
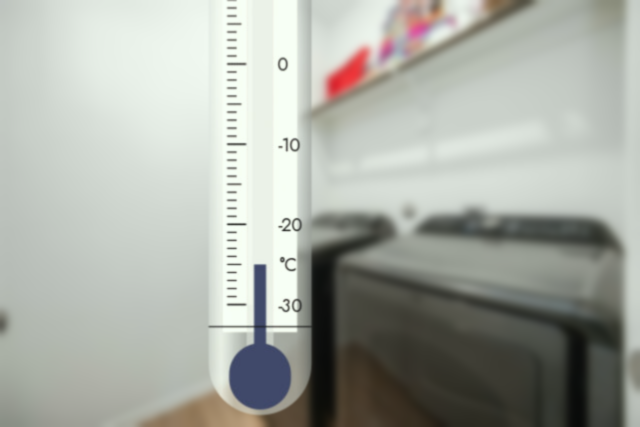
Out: -25°C
